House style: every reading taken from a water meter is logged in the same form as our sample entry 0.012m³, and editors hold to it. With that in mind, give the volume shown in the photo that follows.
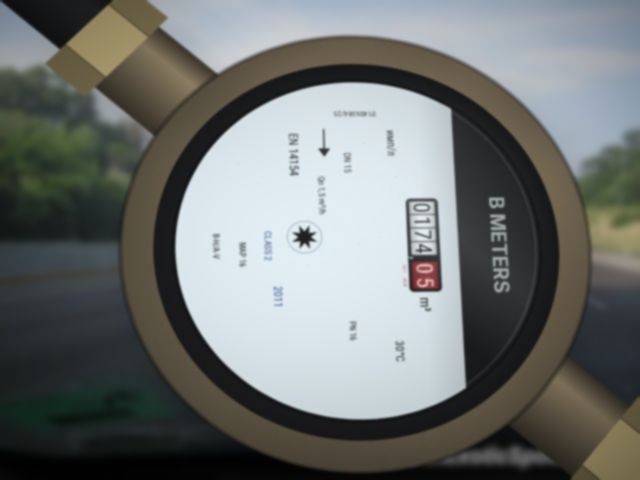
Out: 174.05m³
